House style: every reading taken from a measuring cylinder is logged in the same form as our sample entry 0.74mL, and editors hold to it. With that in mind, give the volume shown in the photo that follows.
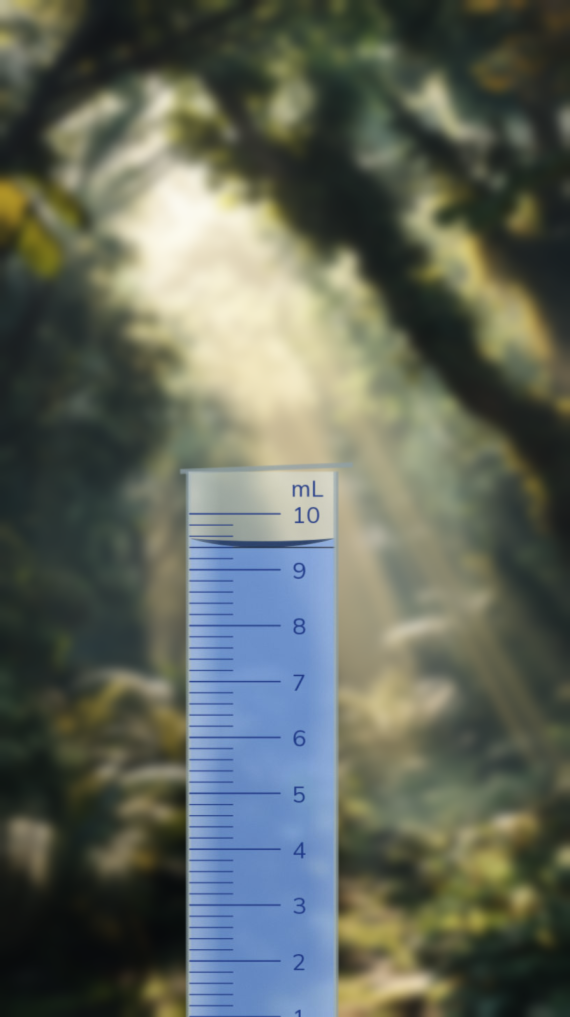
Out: 9.4mL
